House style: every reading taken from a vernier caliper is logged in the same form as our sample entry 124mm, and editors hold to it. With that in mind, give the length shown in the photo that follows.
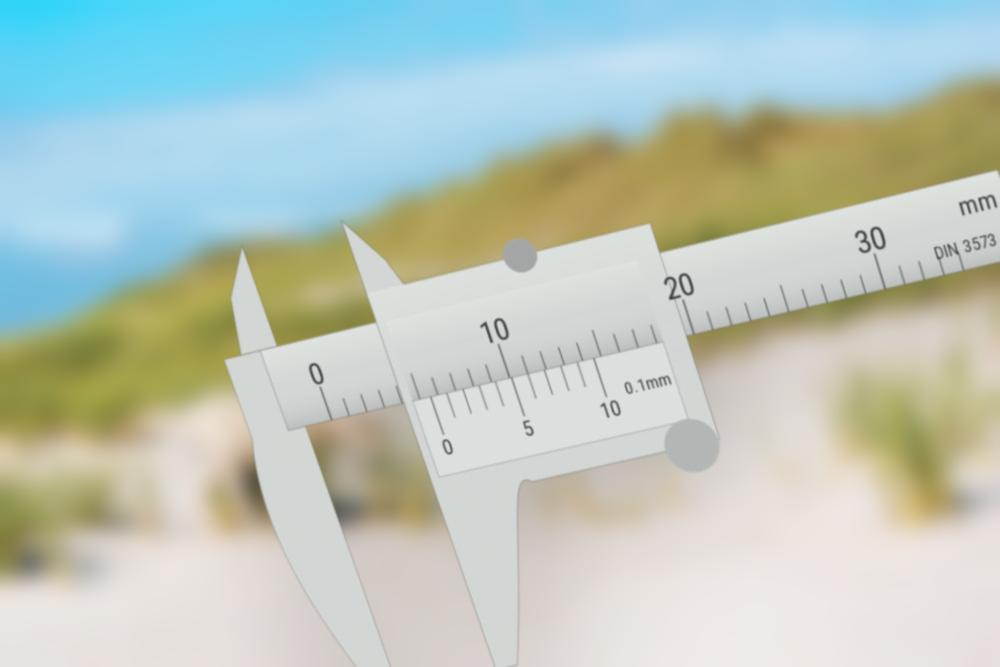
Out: 5.6mm
